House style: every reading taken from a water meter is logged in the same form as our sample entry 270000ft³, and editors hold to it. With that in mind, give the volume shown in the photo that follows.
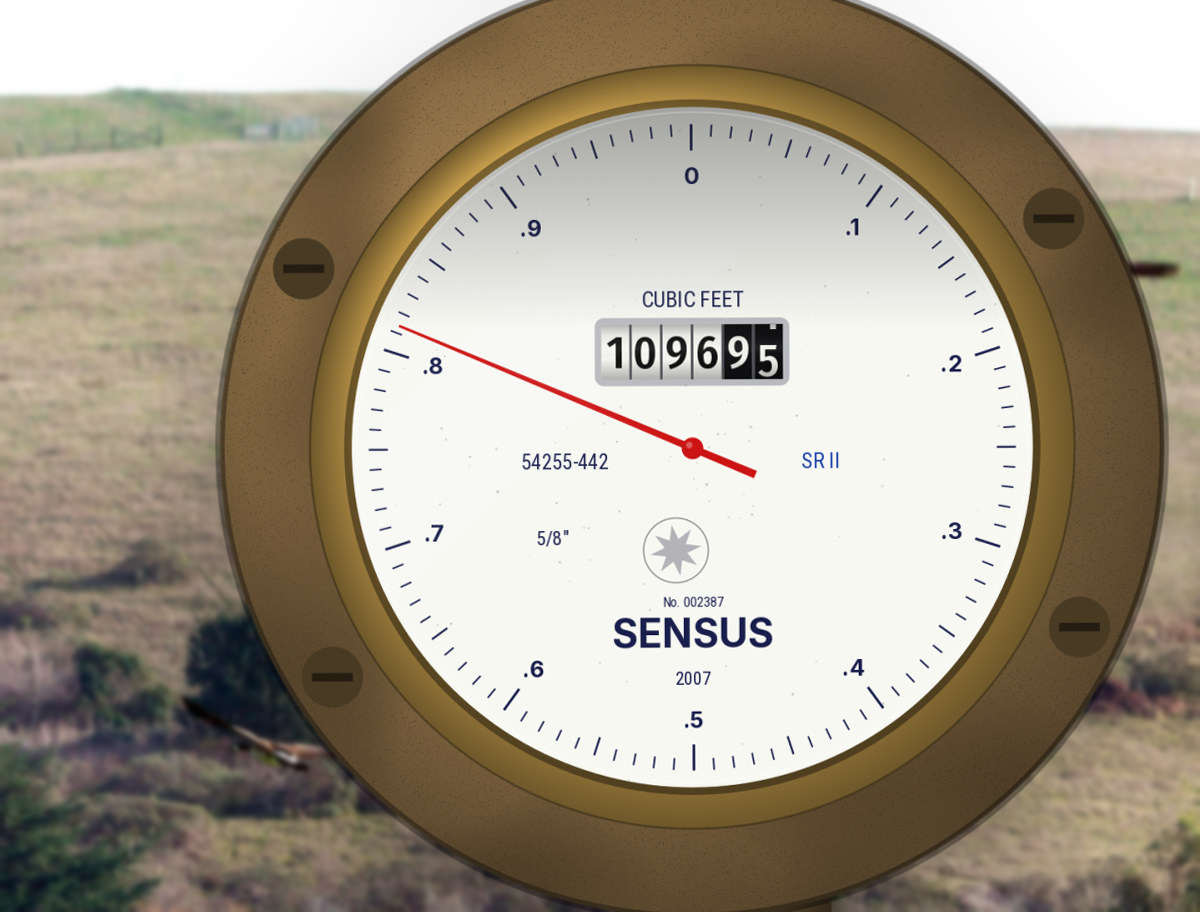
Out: 109694.81ft³
